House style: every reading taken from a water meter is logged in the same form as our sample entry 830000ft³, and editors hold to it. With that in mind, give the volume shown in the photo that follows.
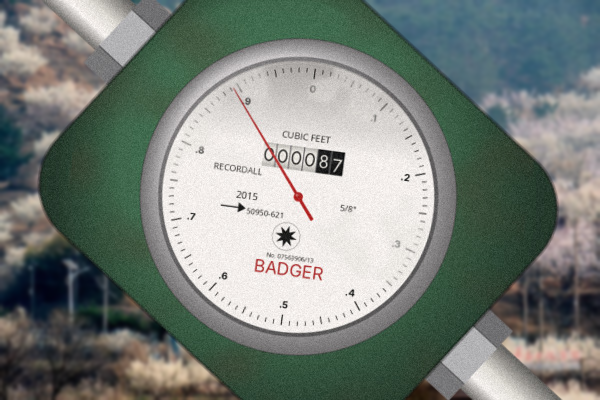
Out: 86.89ft³
